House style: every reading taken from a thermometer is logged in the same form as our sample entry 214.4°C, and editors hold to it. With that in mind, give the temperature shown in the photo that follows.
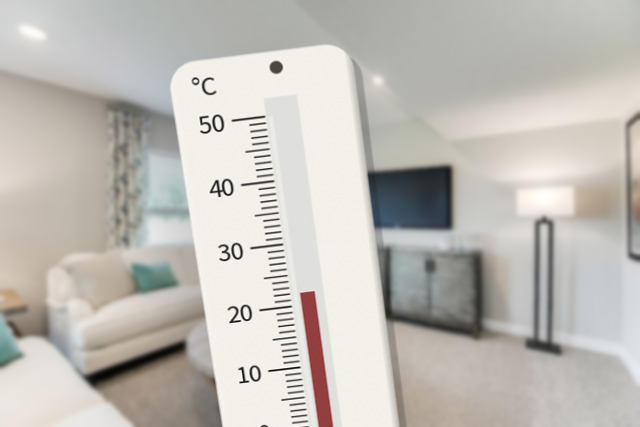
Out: 22°C
